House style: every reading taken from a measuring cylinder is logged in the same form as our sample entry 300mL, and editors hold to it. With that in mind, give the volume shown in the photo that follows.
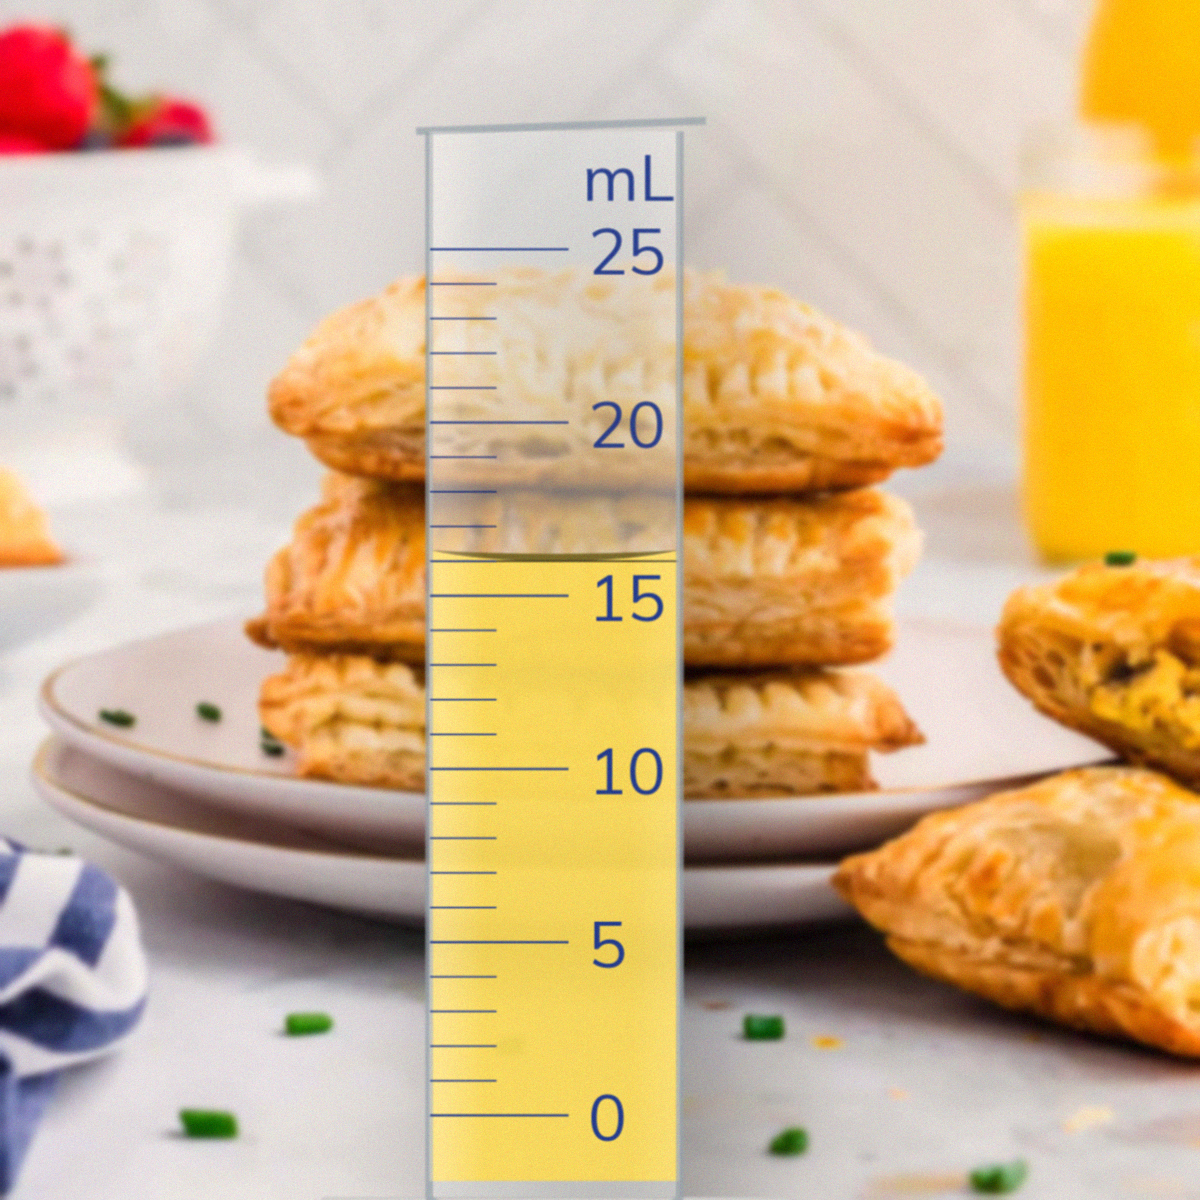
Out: 16mL
